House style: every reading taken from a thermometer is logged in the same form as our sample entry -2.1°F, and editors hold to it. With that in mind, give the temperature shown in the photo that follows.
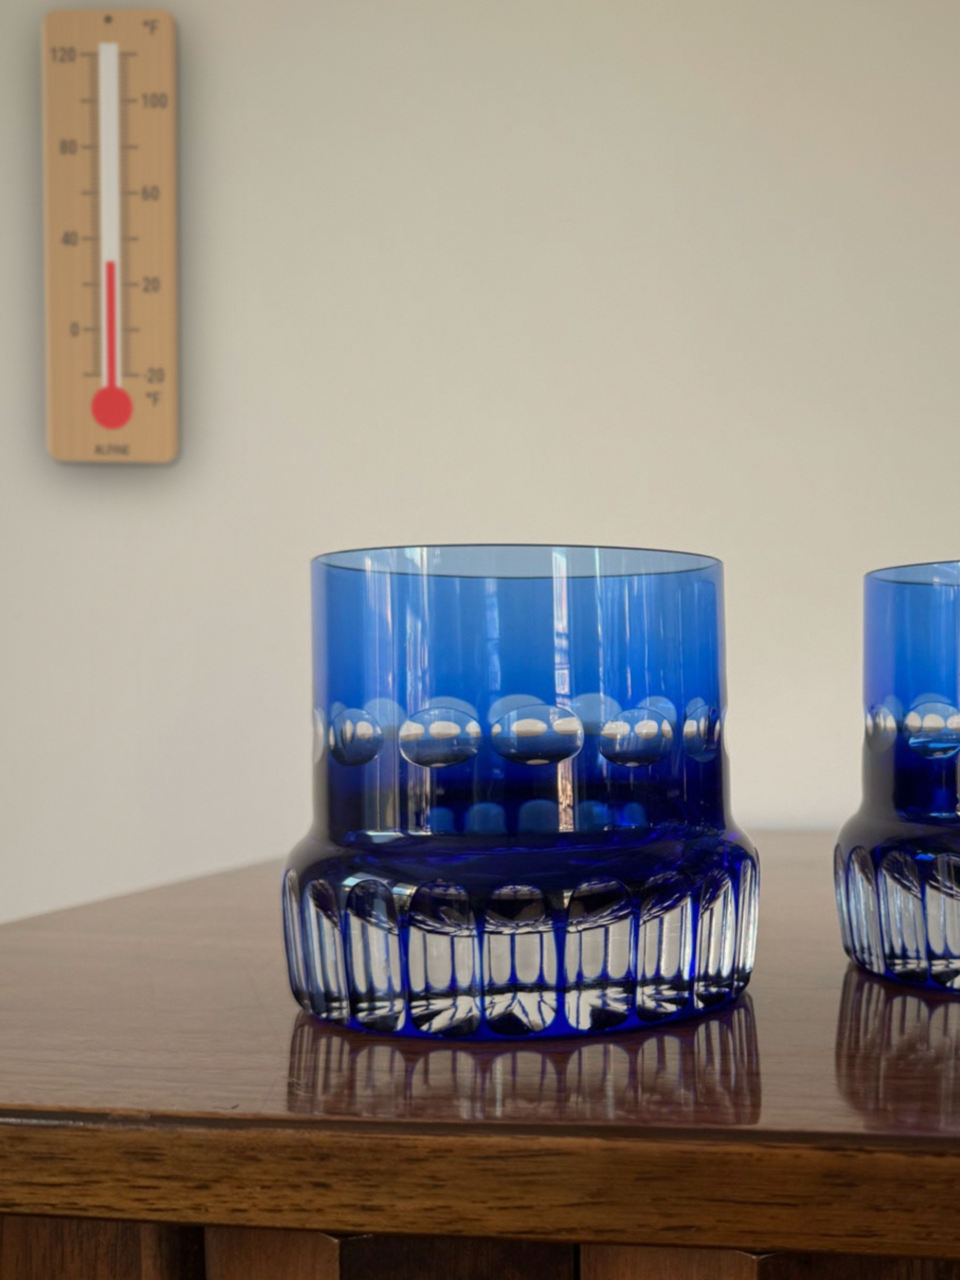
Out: 30°F
